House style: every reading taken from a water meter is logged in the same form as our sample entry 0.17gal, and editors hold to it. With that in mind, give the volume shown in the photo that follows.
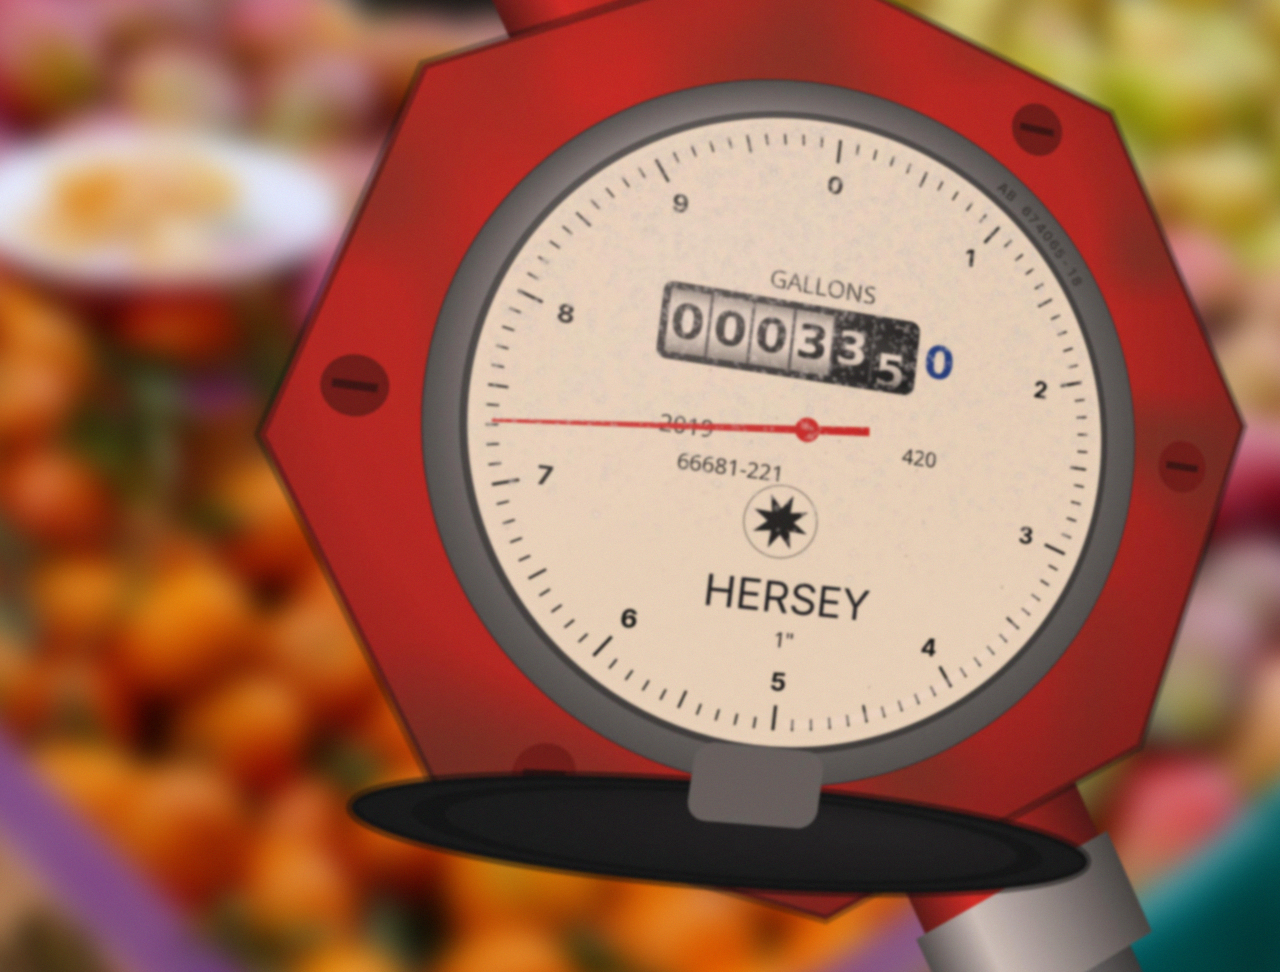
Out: 3347.3gal
